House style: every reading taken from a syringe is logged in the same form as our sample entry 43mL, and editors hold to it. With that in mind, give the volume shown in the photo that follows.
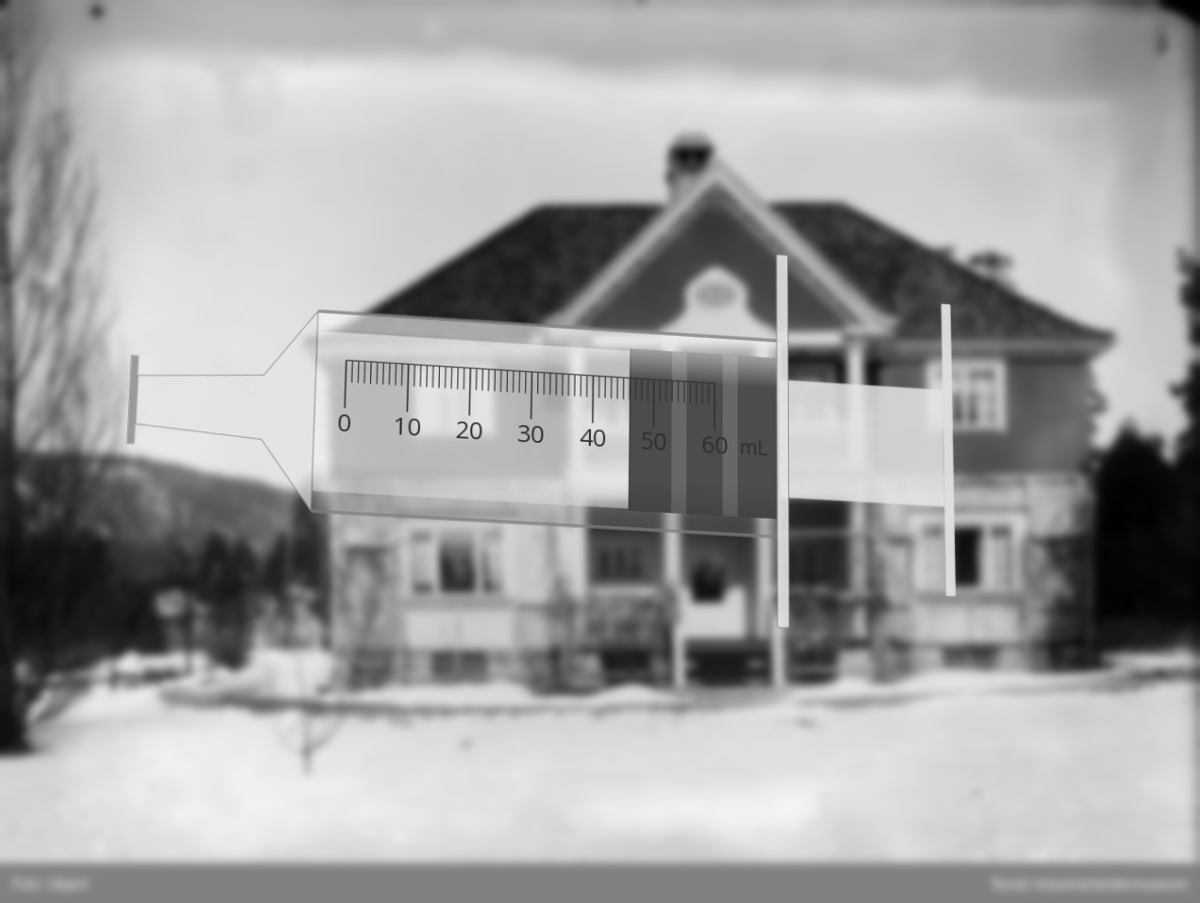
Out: 46mL
